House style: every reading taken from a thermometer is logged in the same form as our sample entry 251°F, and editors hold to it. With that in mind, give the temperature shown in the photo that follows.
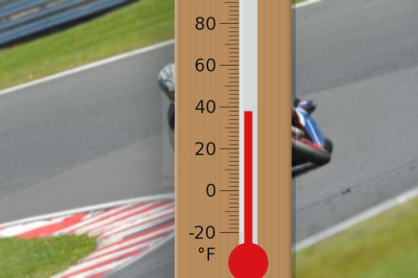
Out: 38°F
